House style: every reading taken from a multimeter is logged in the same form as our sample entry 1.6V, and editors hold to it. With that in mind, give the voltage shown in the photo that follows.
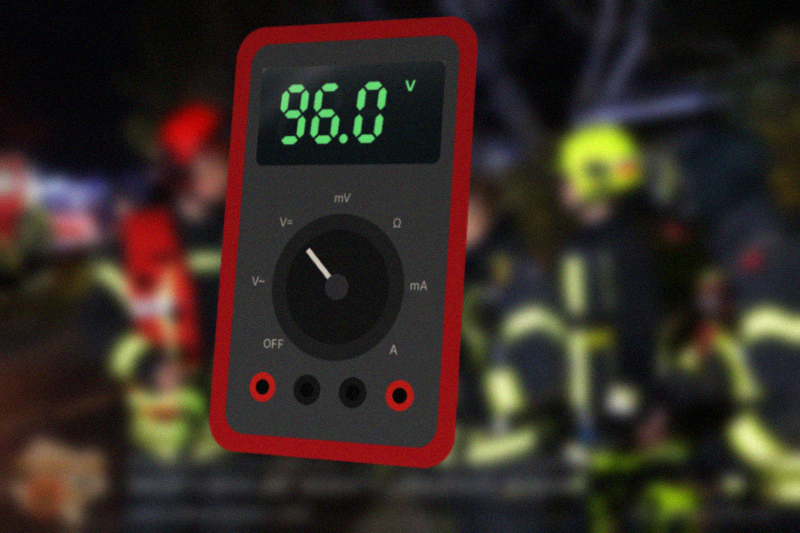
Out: 96.0V
